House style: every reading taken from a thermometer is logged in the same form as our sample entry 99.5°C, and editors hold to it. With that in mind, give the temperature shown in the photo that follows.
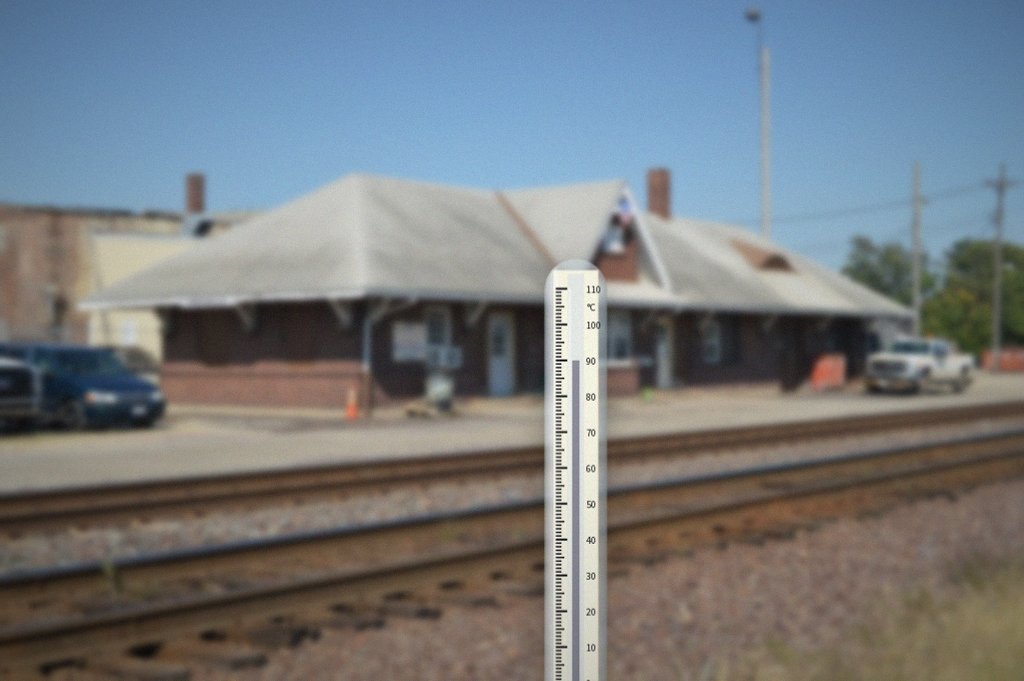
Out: 90°C
